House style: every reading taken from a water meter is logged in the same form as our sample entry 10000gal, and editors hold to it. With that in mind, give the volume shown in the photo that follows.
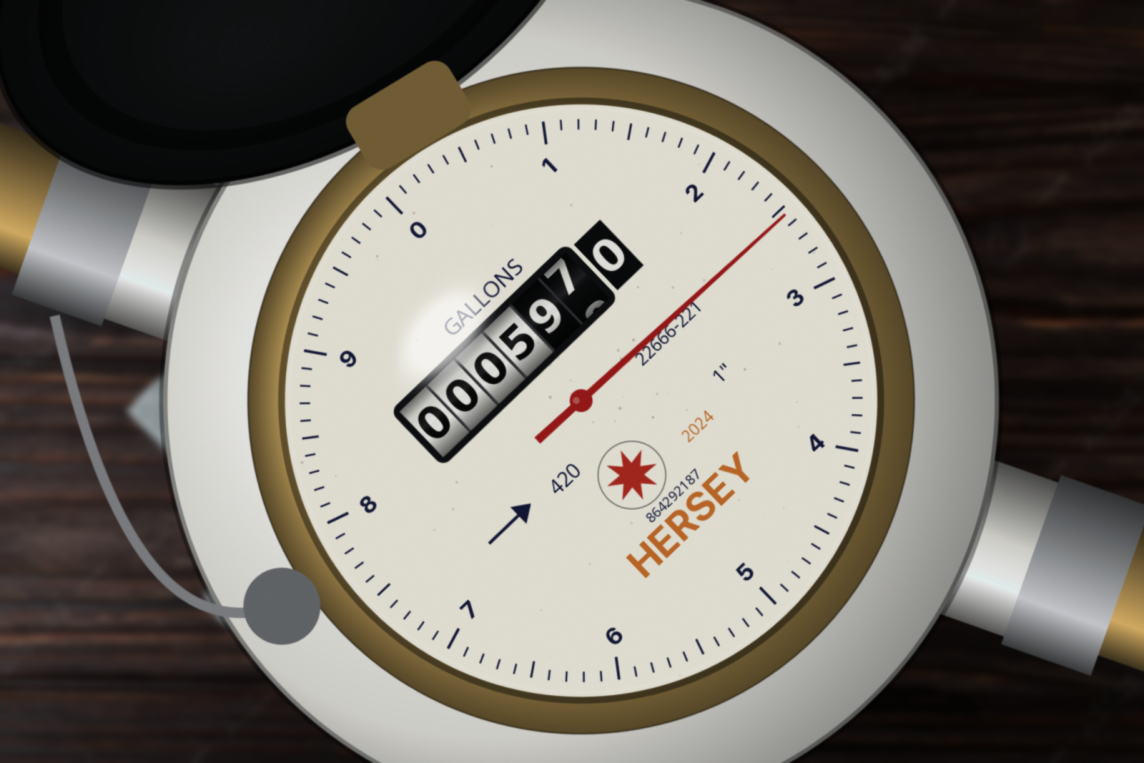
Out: 5972.5gal
